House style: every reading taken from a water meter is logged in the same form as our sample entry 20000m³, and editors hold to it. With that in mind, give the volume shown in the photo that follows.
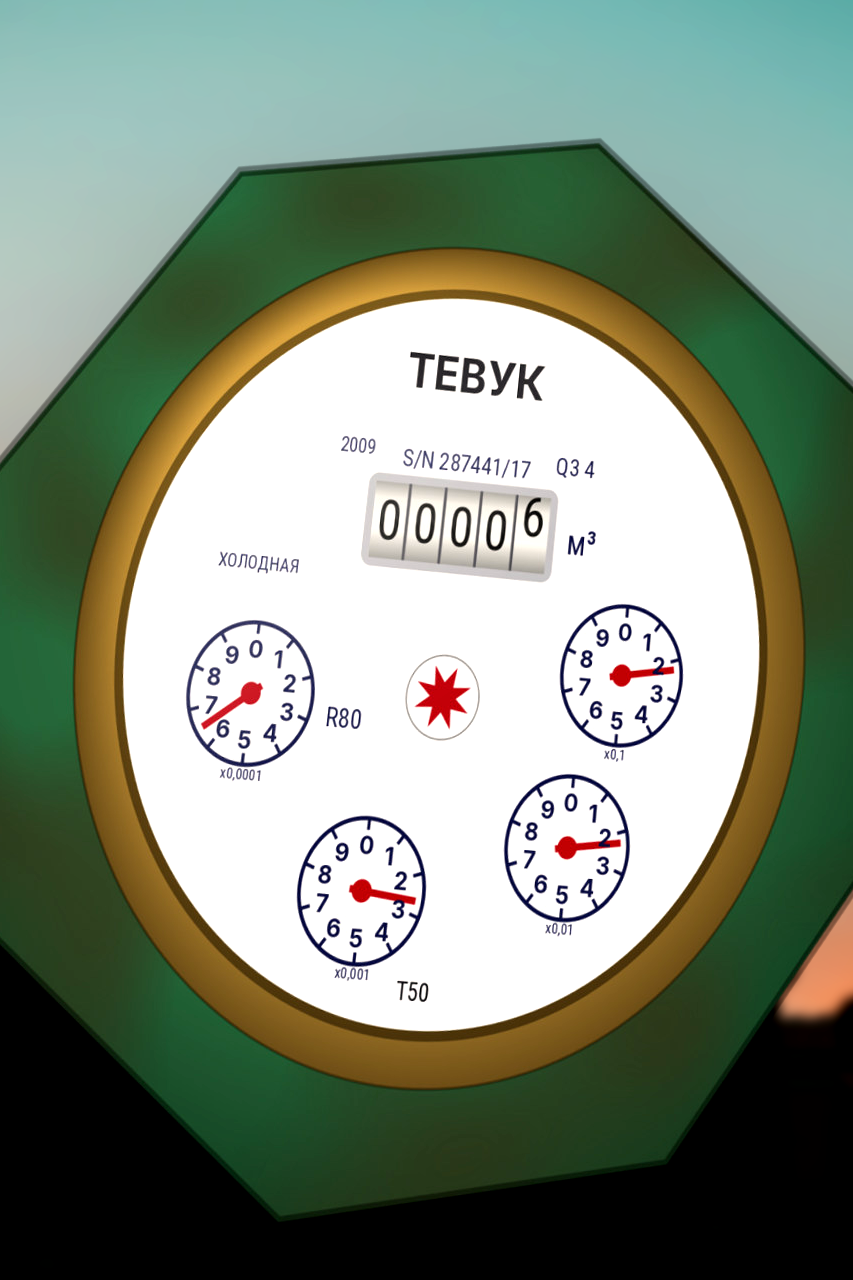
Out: 6.2226m³
